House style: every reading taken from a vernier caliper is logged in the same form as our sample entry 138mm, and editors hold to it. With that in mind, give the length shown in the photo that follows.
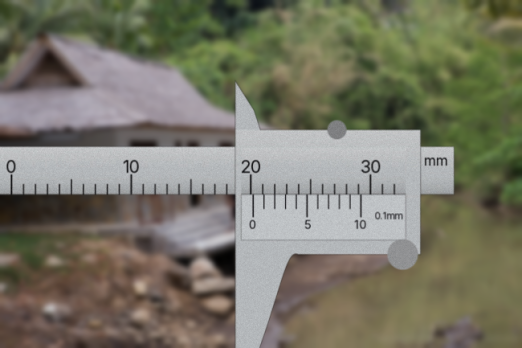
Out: 20.2mm
